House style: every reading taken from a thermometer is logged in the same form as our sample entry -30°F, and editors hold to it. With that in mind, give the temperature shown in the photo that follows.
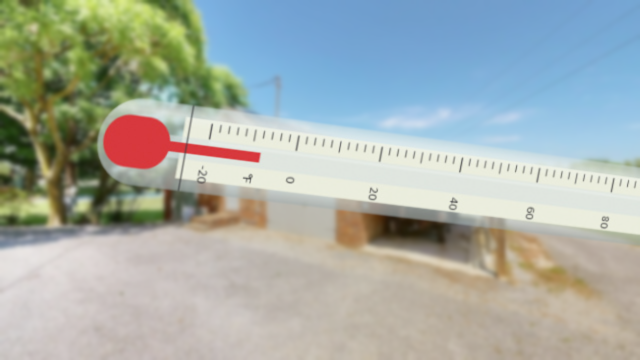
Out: -8°F
